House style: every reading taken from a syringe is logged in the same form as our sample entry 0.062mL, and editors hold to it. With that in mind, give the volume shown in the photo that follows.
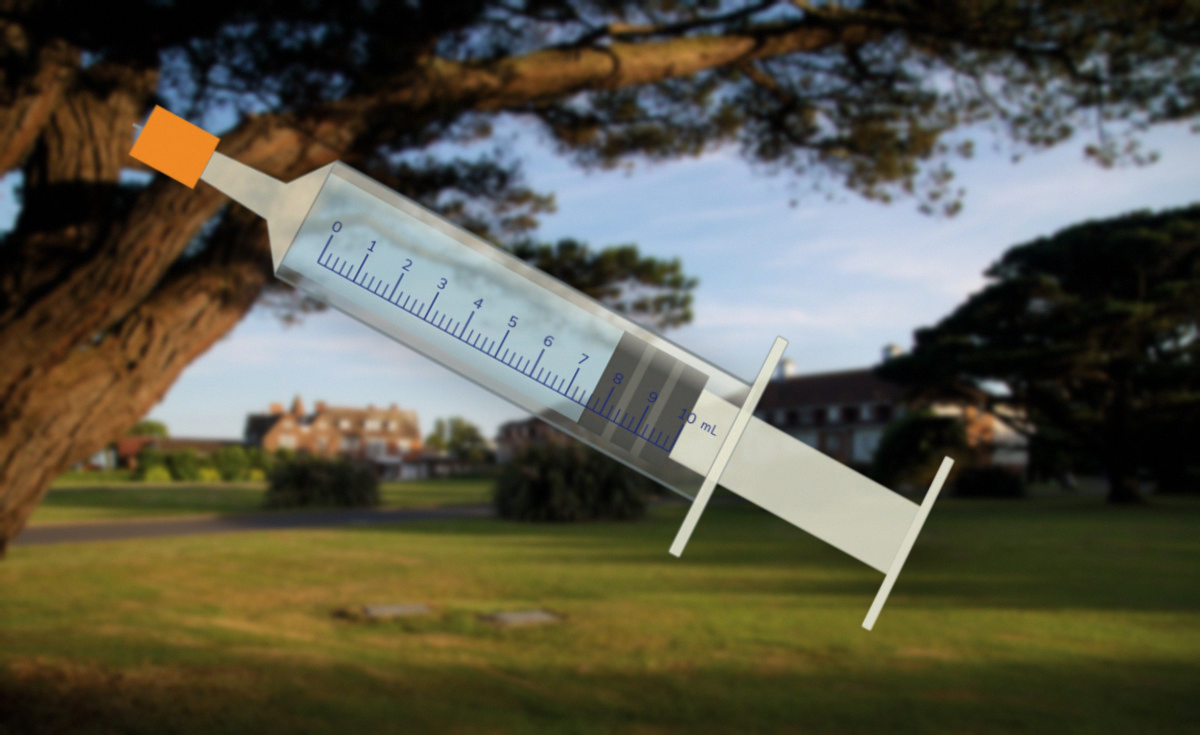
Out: 7.6mL
